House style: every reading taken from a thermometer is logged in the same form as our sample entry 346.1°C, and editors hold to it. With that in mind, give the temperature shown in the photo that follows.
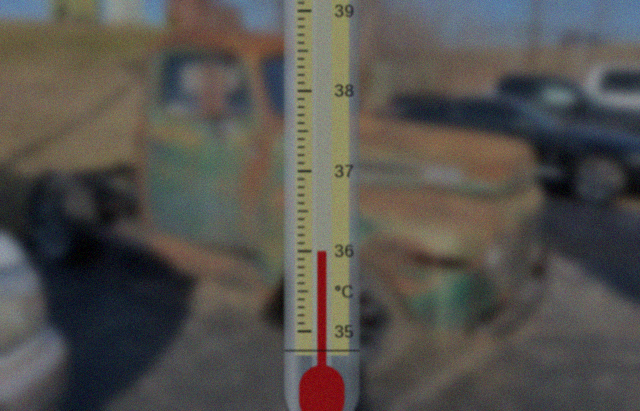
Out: 36°C
